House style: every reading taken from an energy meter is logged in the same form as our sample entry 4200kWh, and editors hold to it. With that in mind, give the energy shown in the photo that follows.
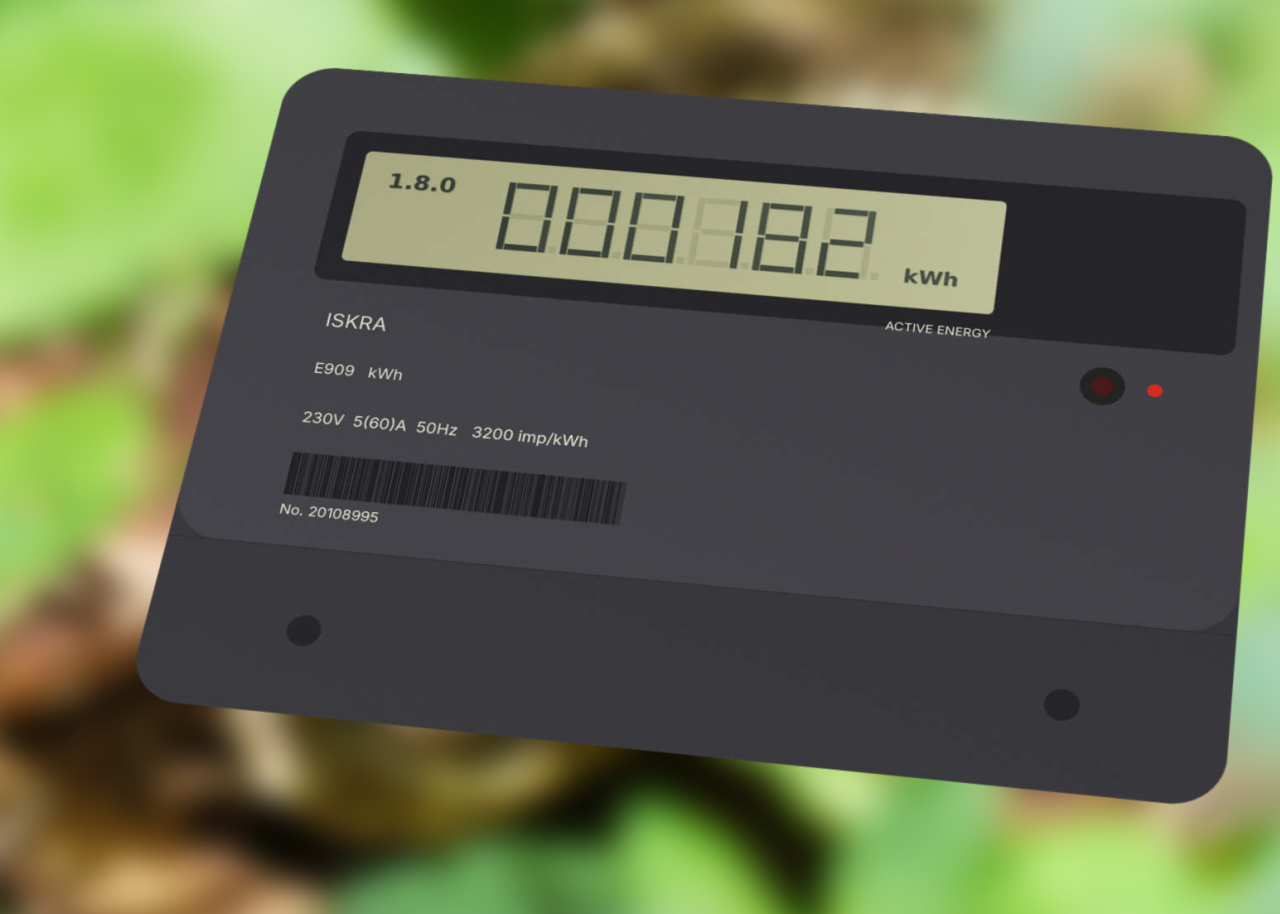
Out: 182kWh
